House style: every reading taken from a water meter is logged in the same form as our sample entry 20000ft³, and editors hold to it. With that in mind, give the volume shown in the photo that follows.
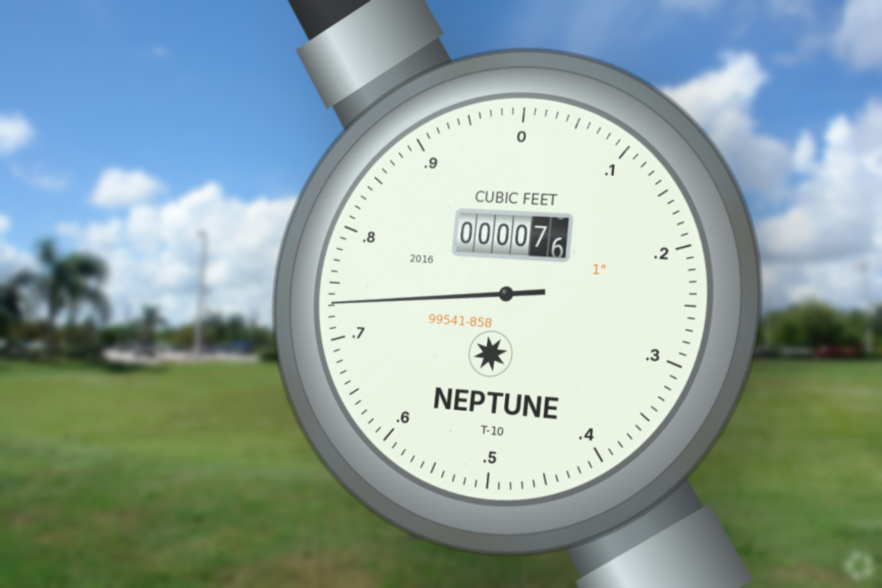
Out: 75.73ft³
